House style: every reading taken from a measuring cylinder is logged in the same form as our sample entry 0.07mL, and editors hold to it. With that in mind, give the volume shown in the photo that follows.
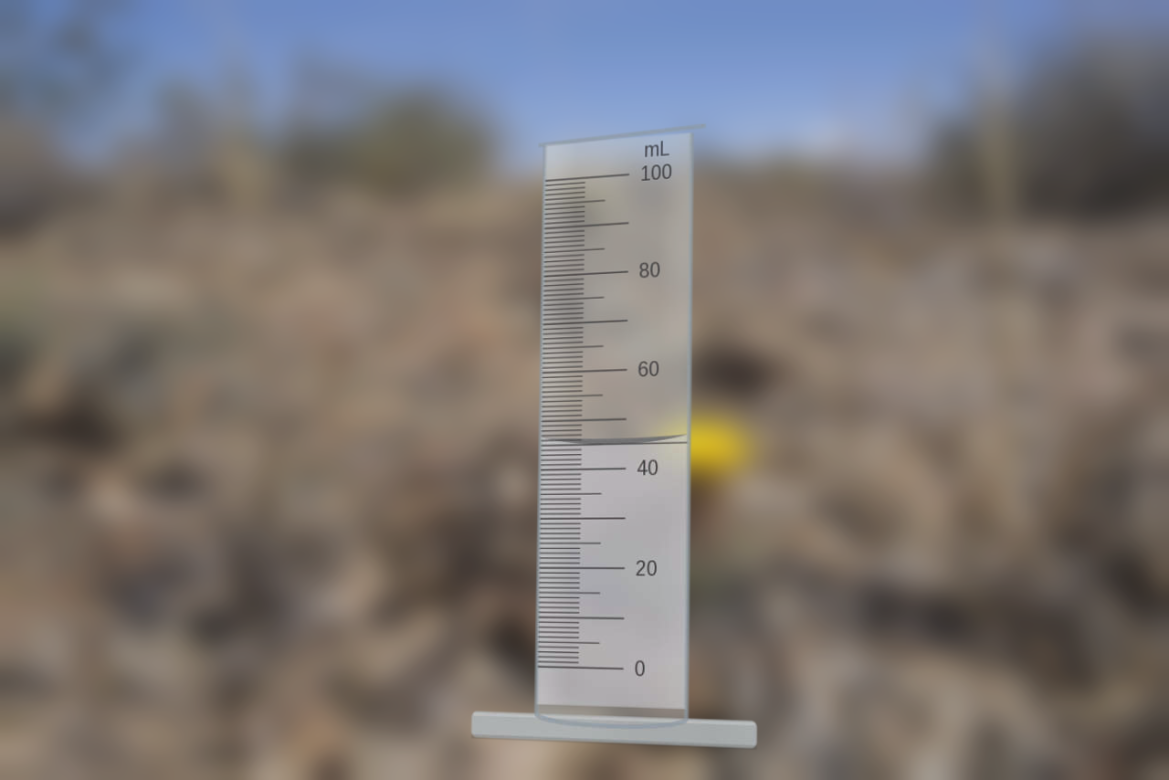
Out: 45mL
